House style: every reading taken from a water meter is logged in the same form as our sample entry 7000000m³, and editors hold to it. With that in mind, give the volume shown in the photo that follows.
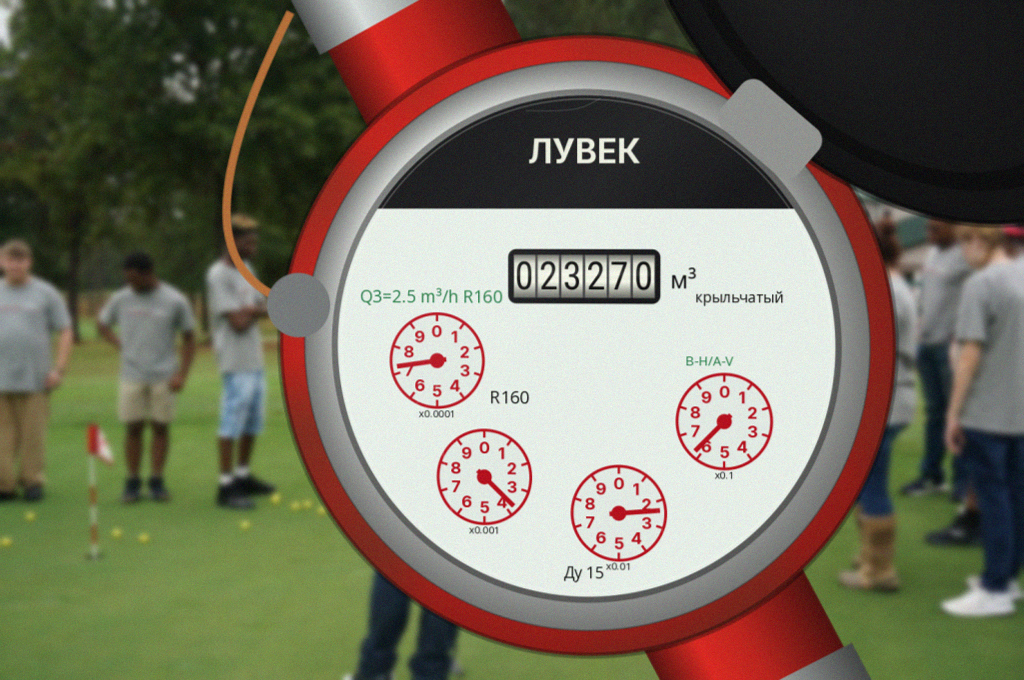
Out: 23270.6237m³
